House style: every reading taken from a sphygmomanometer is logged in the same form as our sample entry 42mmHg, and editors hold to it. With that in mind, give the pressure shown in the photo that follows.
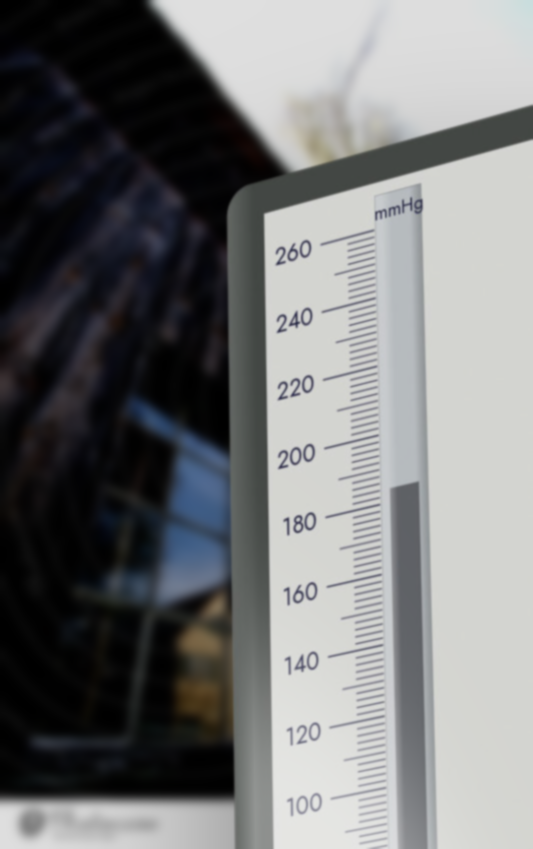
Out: 184mmHg
